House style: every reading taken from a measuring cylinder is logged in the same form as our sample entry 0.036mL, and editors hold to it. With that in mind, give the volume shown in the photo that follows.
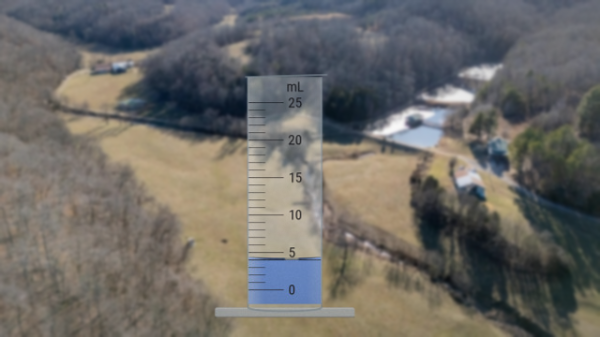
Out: 4mL
